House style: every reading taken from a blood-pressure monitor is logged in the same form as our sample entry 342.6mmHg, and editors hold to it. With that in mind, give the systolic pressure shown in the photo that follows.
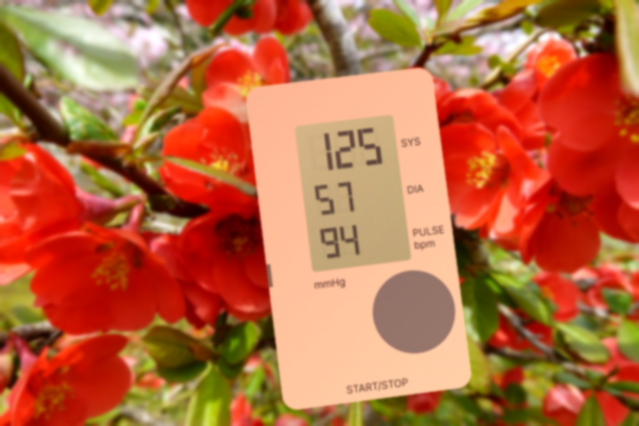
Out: 125mmHg
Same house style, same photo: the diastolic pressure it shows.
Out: 57mmHg
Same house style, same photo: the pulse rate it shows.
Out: 94bpm
